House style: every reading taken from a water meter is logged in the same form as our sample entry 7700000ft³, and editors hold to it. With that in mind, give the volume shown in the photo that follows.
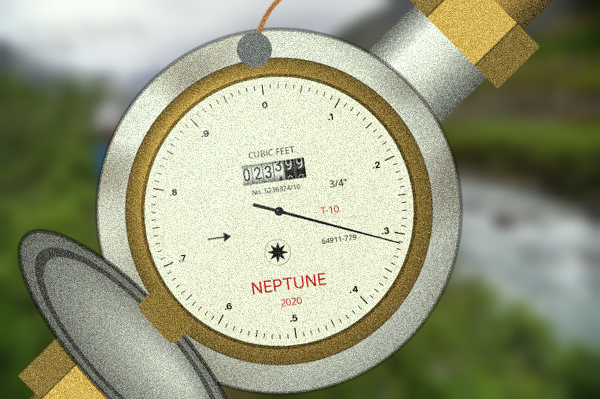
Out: 23399.31ft³
